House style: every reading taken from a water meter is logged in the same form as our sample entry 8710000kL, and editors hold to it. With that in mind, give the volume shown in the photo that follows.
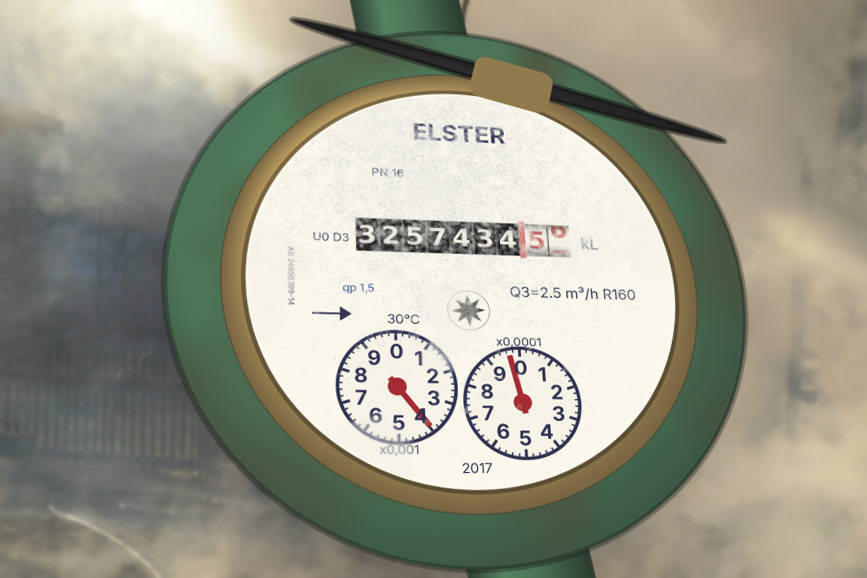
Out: 3257434.5639kL
